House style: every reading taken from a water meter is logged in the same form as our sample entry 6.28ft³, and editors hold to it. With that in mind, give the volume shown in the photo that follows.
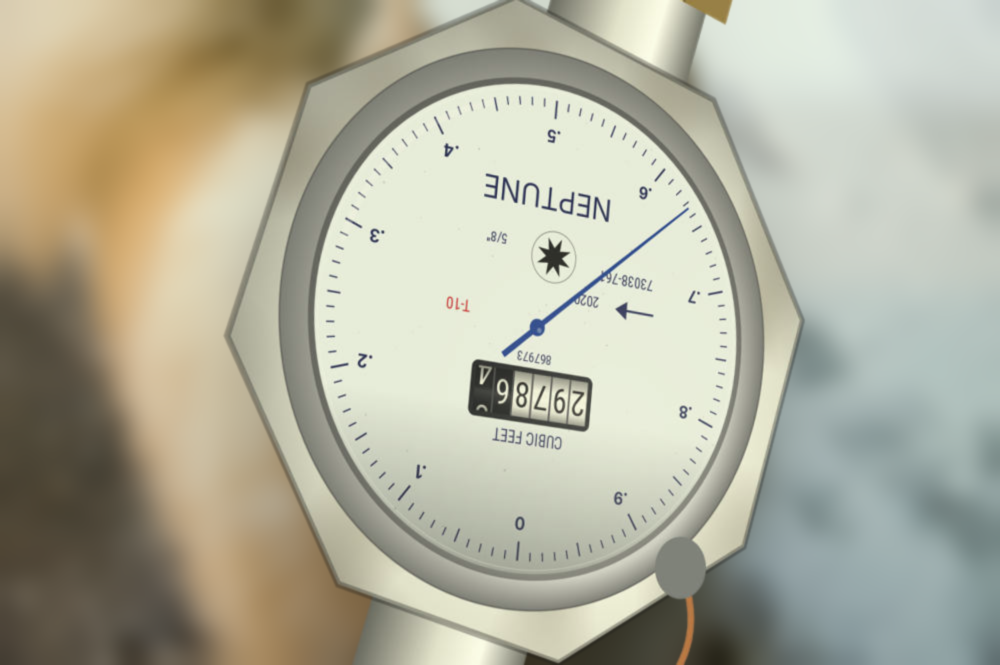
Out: 297863.63ft³
